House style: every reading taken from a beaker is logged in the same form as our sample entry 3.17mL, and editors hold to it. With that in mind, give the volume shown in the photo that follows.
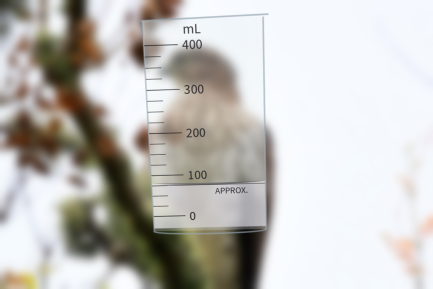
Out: 75mL
